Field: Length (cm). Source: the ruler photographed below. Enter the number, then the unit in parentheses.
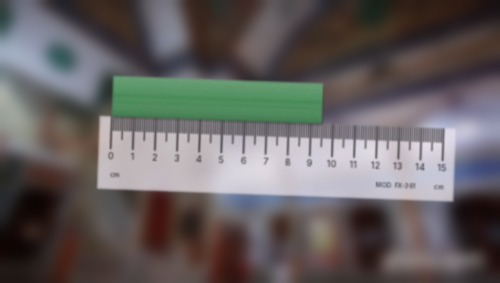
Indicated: 9.5 (cm)
